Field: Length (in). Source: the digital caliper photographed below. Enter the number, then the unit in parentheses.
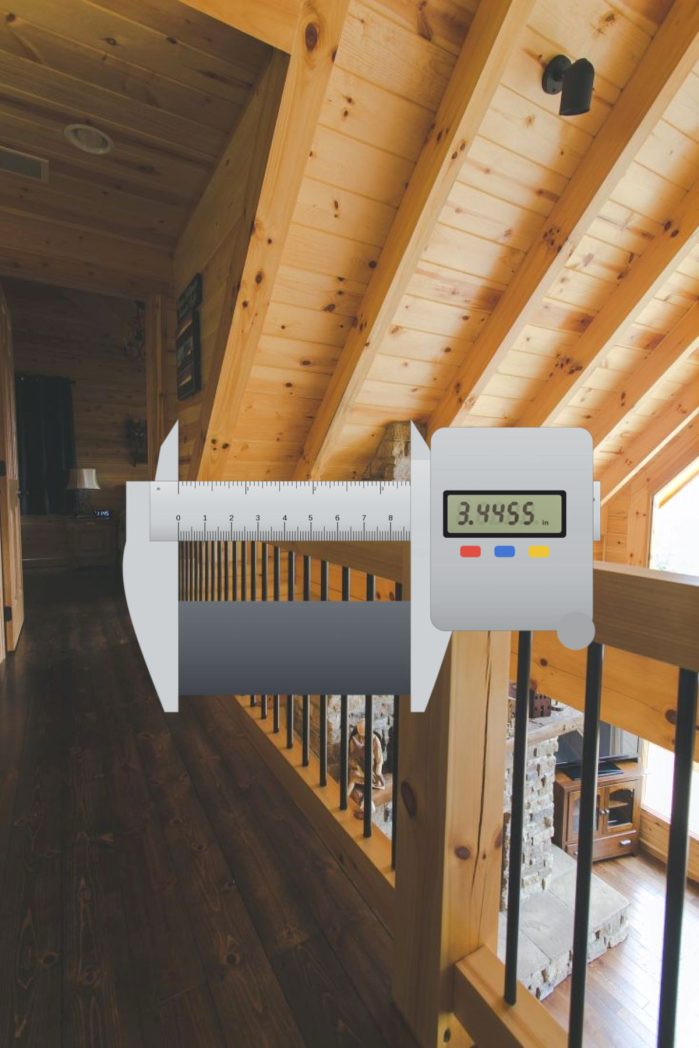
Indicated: 3.4455 (in)
